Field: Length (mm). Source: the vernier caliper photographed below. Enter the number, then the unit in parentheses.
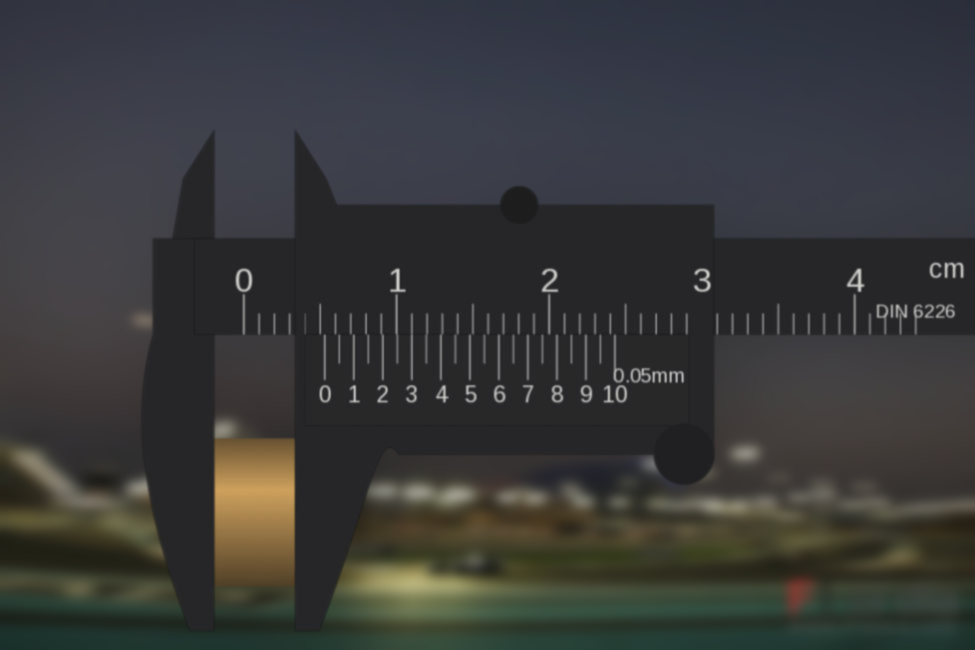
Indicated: 5.3 (mm)
